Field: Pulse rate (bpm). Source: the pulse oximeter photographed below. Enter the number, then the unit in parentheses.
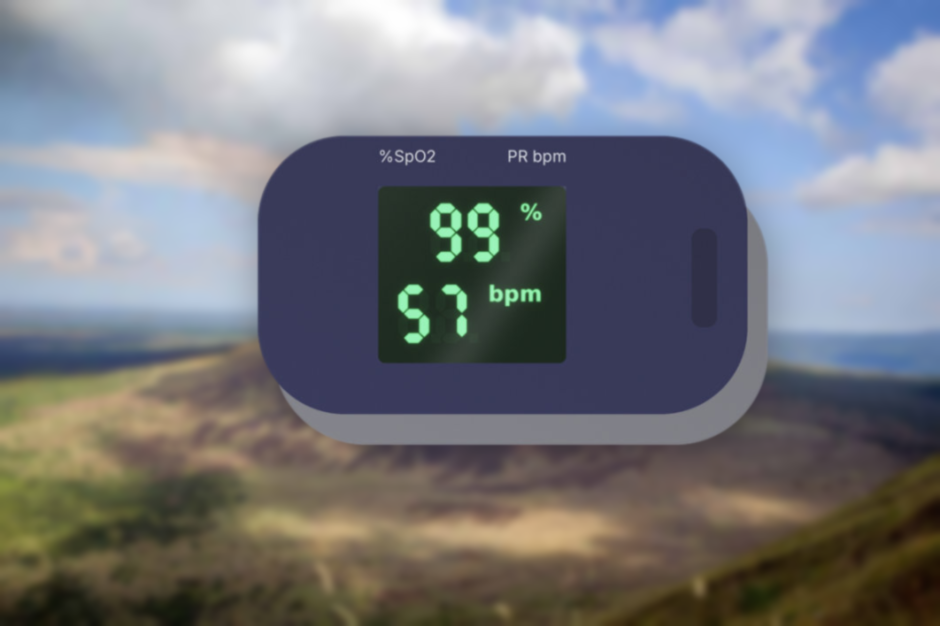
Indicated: 57 (bpm)
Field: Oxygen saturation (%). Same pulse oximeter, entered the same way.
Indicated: 99 (%)
